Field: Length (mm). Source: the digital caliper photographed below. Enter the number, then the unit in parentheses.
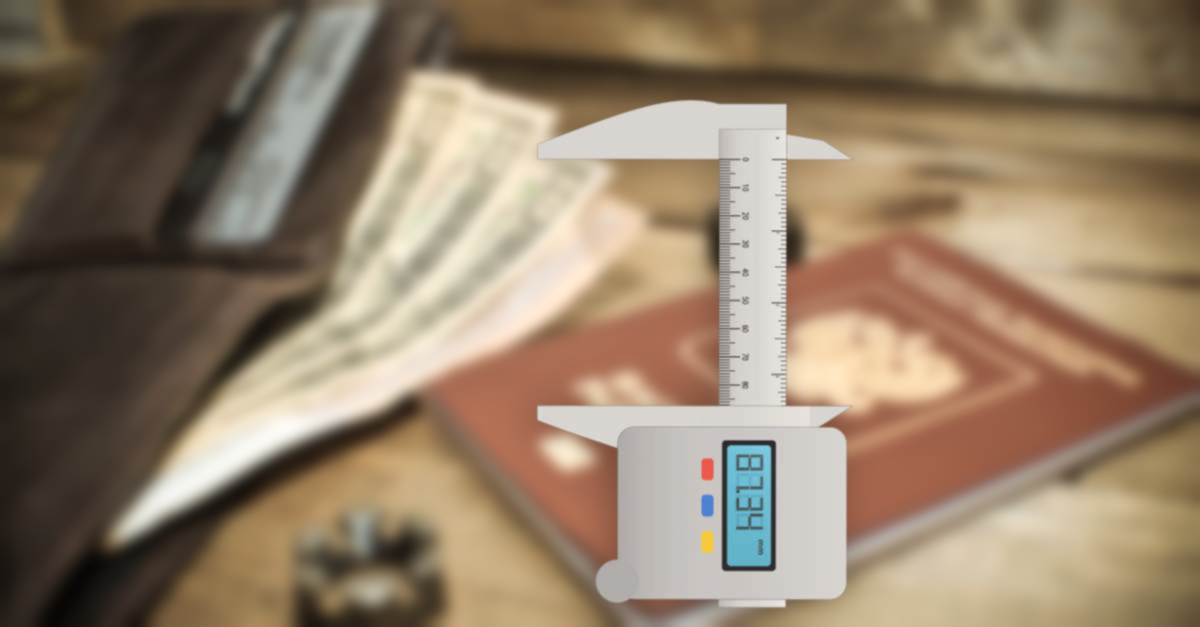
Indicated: 87.34 (mm)
